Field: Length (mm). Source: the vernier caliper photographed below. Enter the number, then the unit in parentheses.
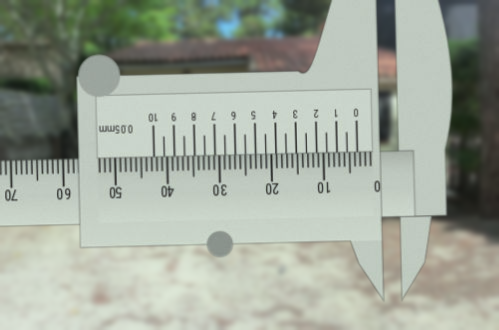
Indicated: 3.5 (mm)
